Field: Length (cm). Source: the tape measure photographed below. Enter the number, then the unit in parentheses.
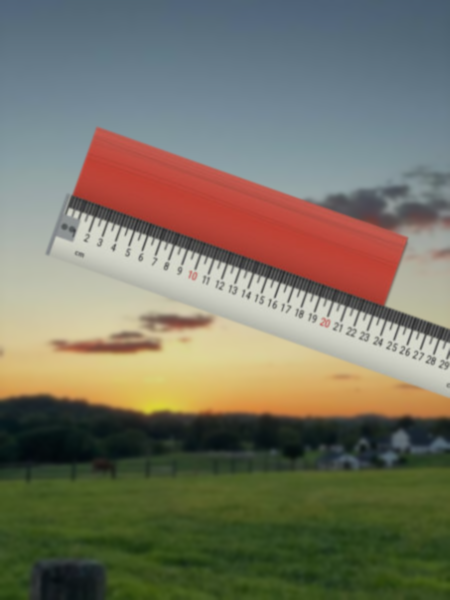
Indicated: 23.5 (cm)
